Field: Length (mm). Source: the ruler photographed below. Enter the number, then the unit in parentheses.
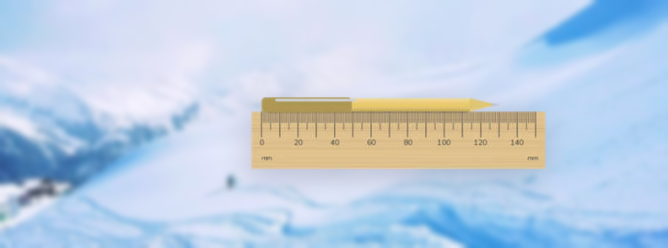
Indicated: 130 (mm)
